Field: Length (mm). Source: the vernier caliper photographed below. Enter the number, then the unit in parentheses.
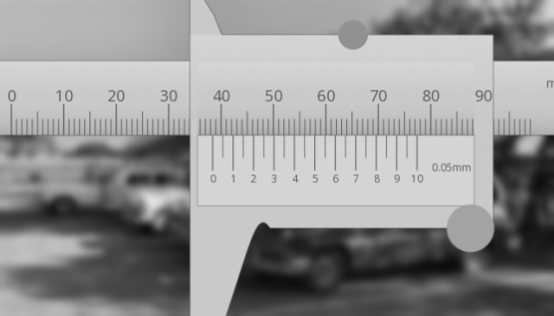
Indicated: 38.4 (mm)
